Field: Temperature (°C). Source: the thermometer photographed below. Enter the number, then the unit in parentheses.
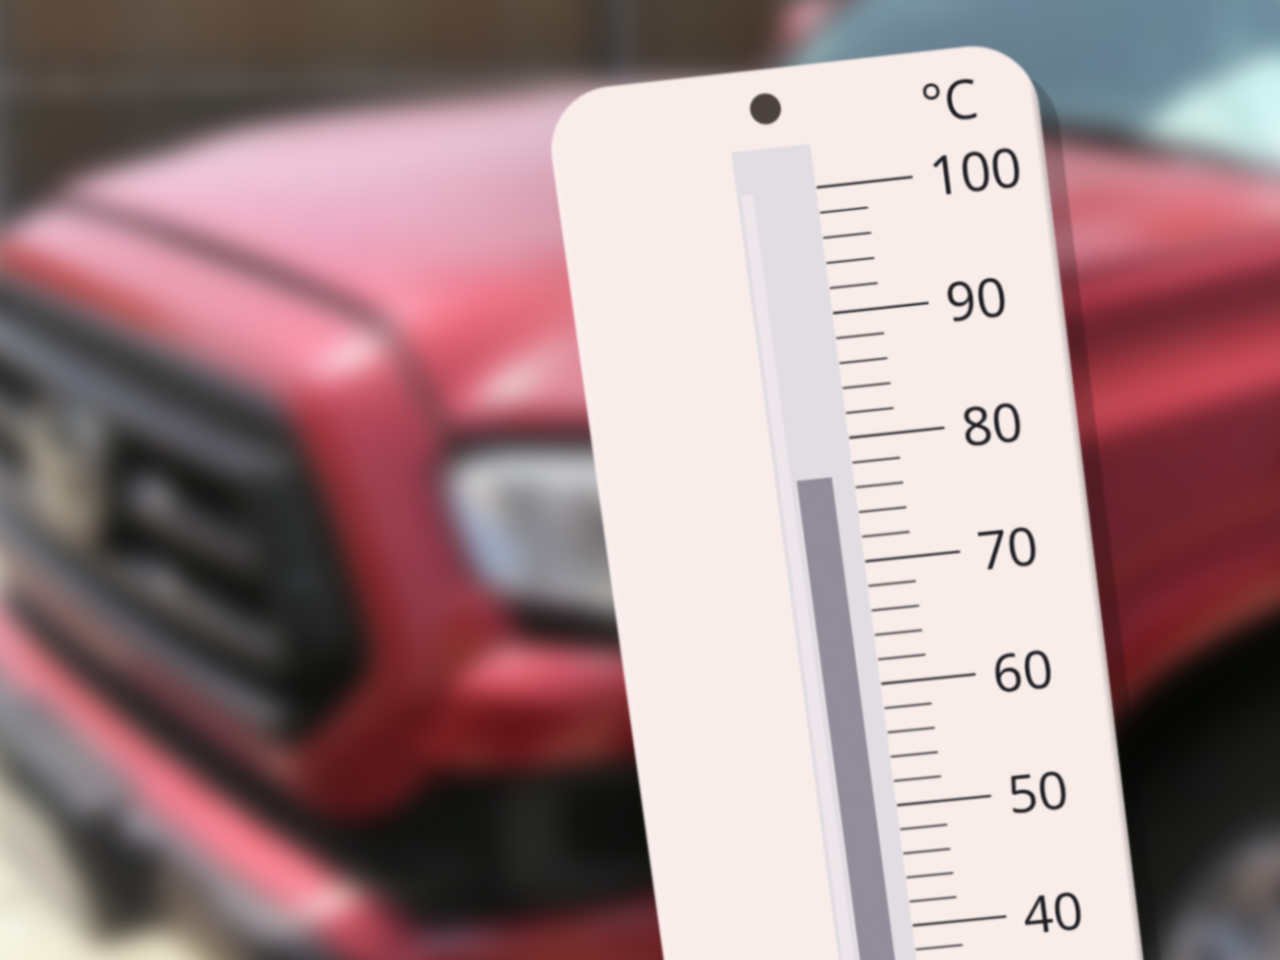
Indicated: 77 (°C)
